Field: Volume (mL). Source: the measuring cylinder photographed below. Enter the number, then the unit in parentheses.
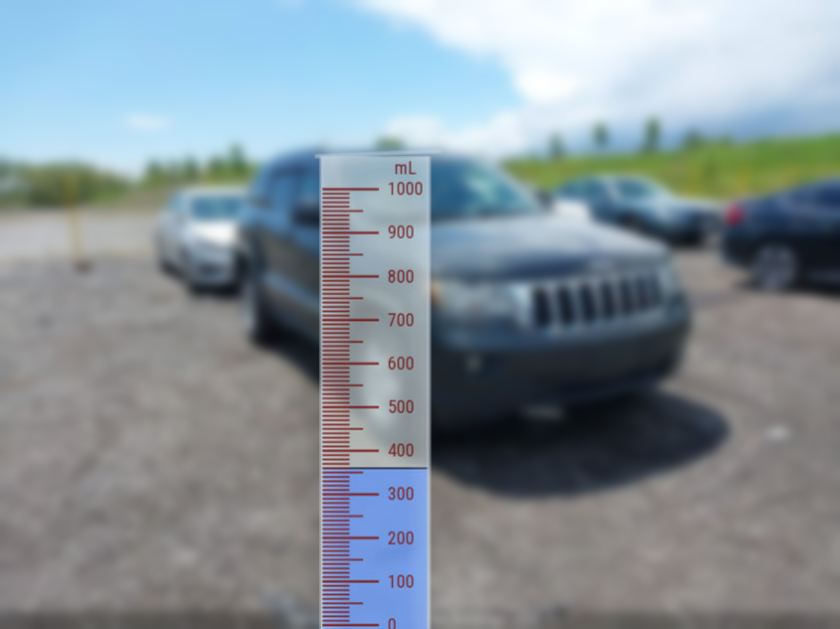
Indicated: 360 (mL)
